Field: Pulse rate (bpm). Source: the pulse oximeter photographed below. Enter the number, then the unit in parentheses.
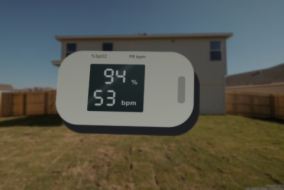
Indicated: 53 (bpm)
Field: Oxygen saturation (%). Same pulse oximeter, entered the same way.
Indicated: 94 (%)
